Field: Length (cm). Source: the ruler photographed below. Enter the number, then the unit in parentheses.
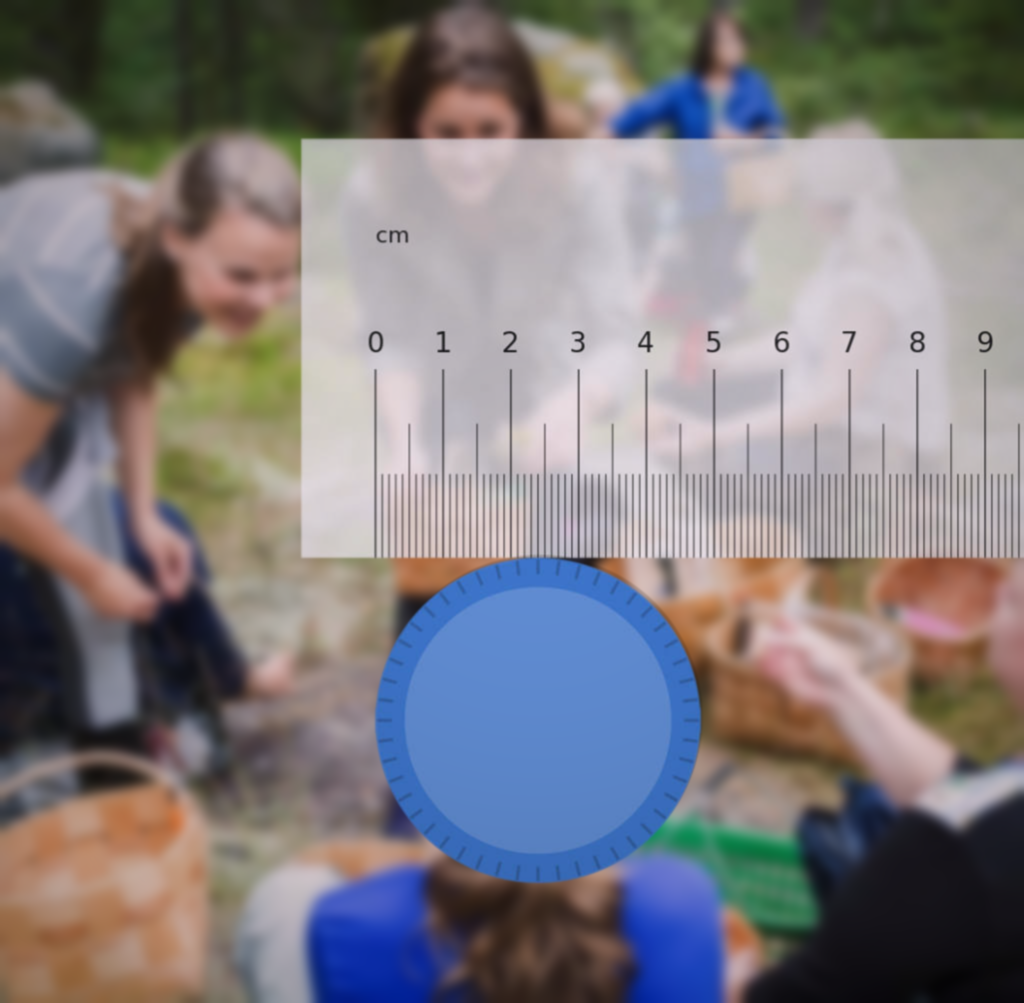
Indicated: 4.8 (cm)
